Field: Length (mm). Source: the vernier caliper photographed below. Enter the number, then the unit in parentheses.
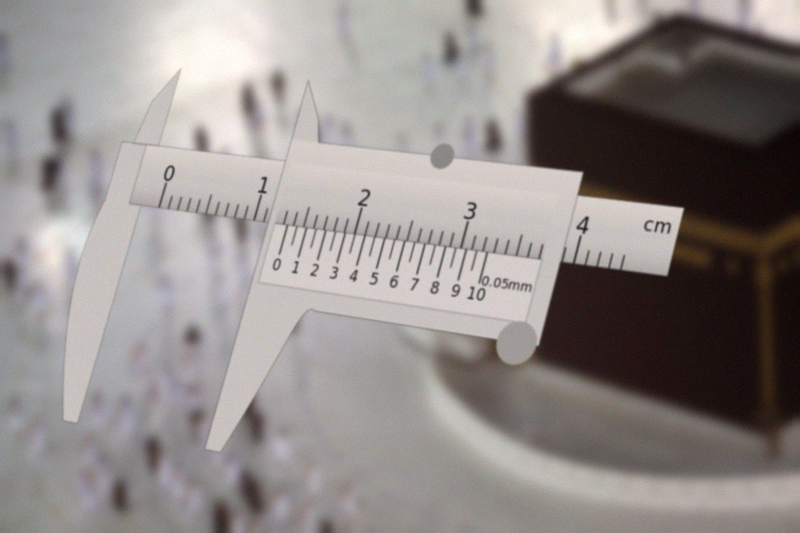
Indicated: 13.4 (mm)
